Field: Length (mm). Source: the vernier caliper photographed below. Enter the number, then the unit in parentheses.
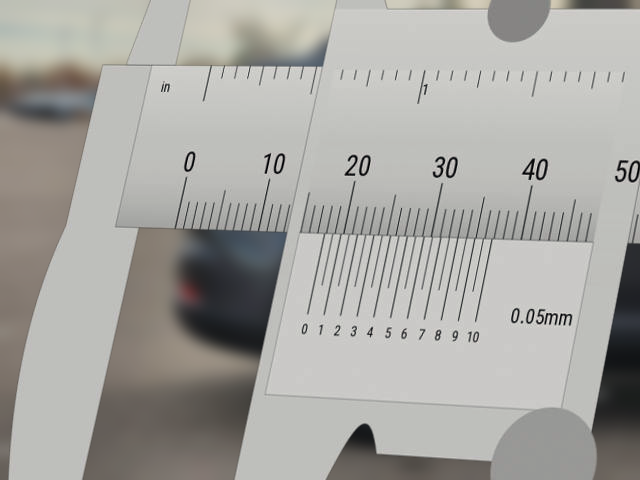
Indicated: 17.8 (mm)
